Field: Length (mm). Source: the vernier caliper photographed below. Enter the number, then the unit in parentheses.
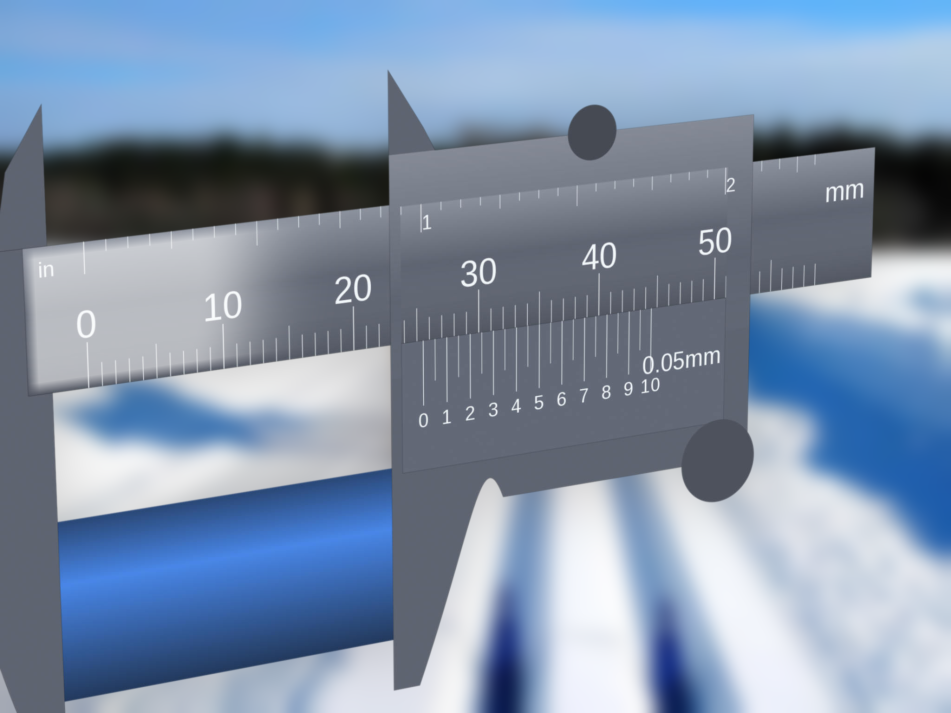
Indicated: 25.5 (mm)
